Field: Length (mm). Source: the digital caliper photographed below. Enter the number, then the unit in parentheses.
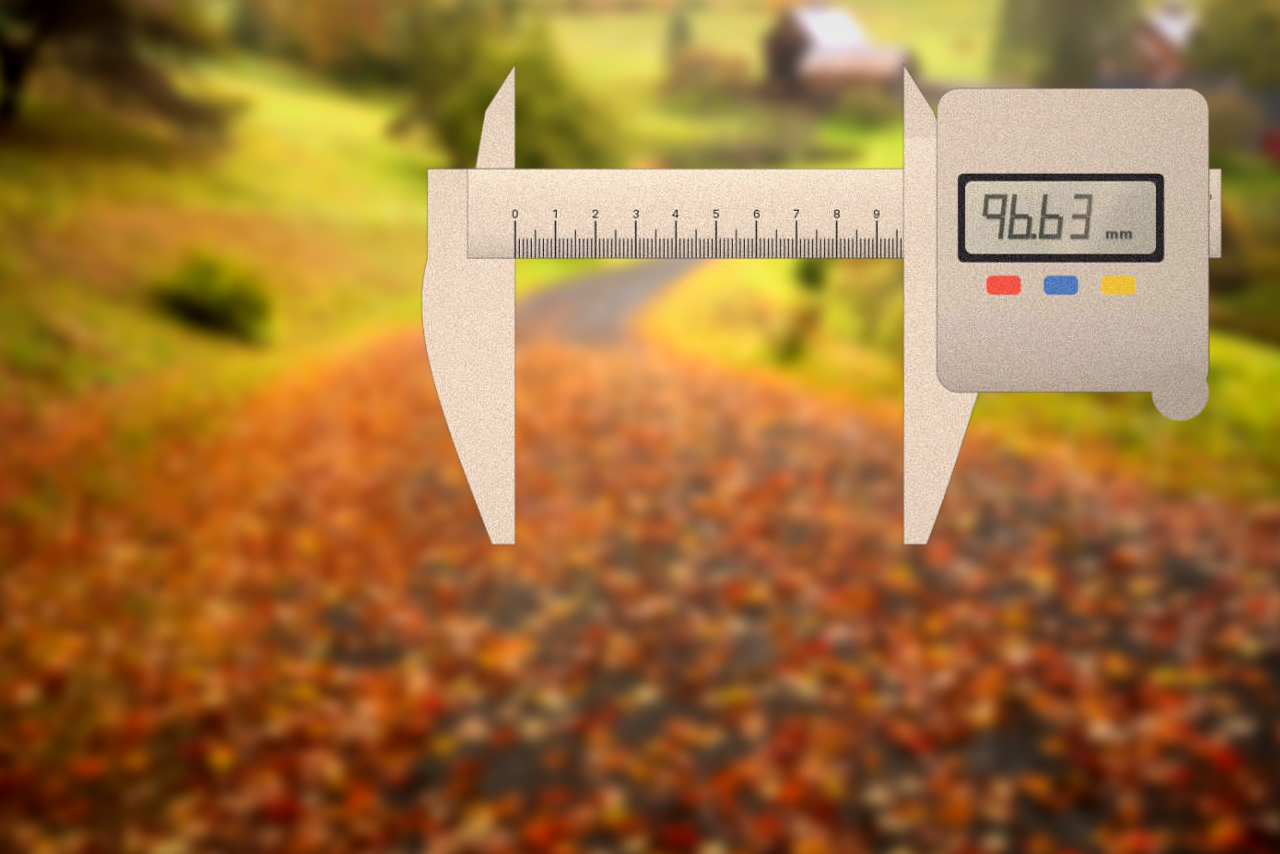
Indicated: 96.63 (mm)
